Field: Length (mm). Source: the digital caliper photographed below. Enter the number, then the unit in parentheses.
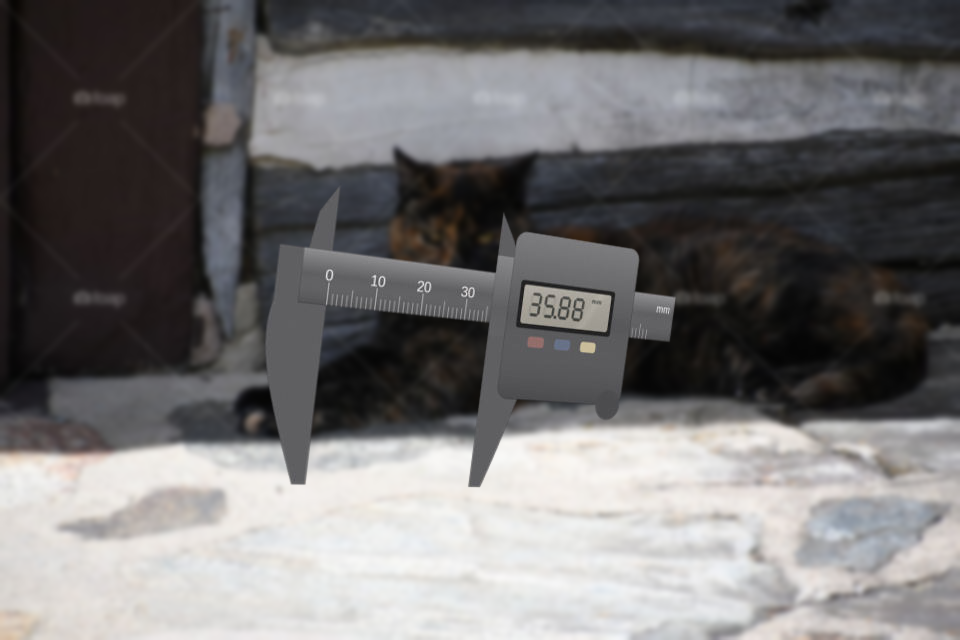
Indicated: 35.88 (mm)
